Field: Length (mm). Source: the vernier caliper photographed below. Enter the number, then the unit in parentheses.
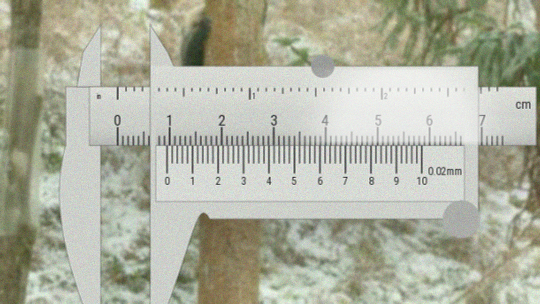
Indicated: 9.5 (mm)
